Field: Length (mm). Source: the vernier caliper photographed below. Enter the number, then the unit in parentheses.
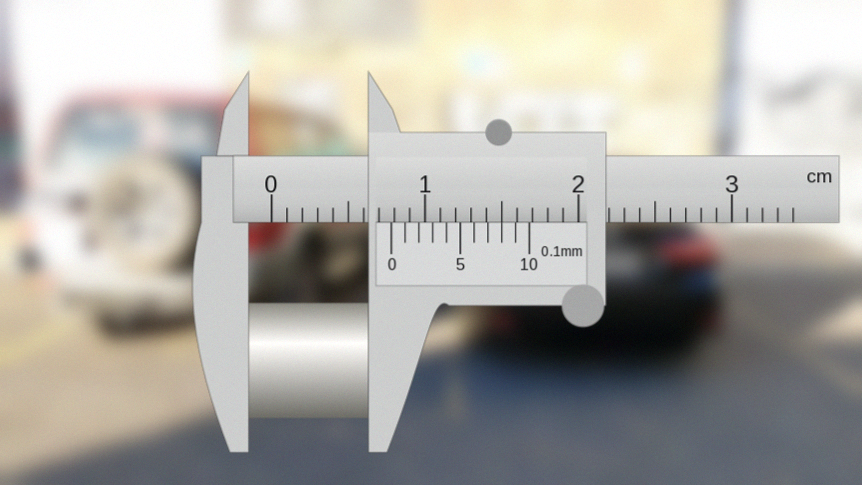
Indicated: 7.8 (mm)
